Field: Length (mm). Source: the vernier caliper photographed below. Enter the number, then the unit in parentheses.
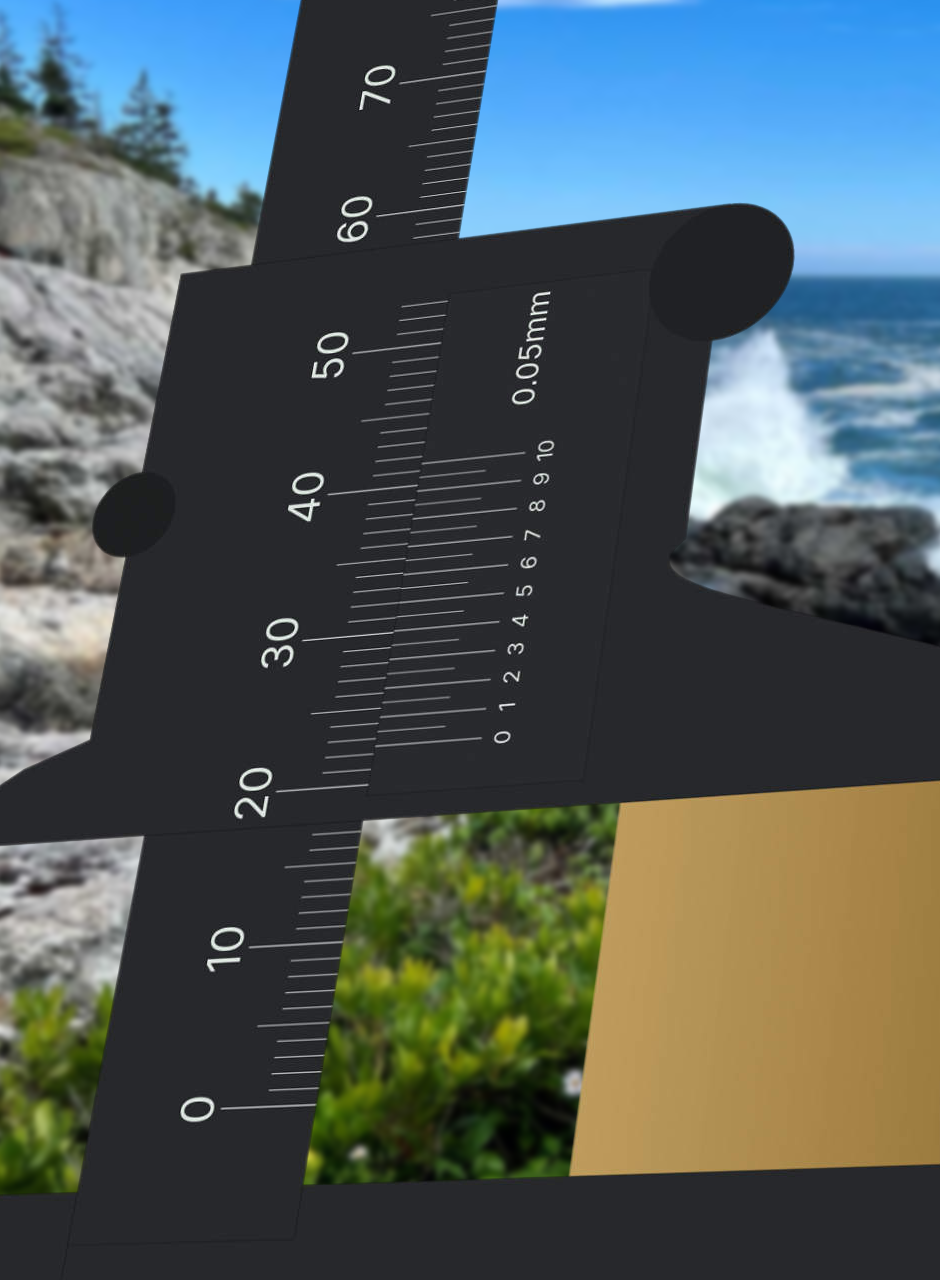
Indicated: 22.5 (mm)
